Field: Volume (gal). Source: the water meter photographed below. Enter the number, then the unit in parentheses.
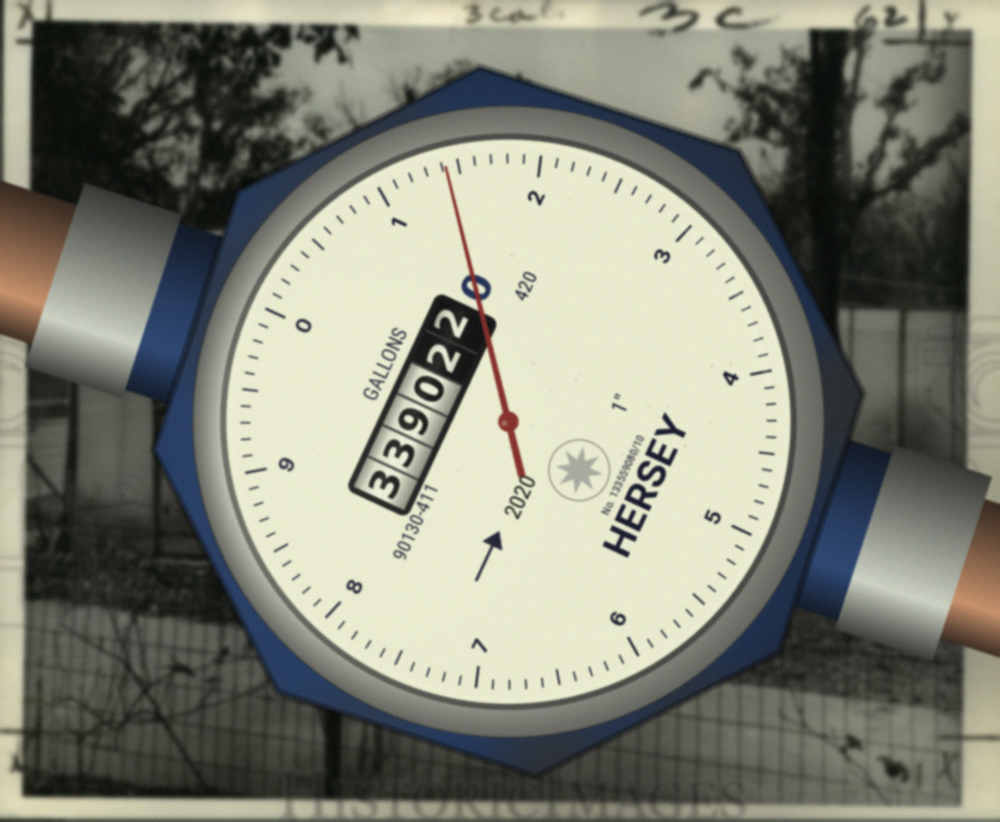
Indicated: 3390221.4 (gal)
